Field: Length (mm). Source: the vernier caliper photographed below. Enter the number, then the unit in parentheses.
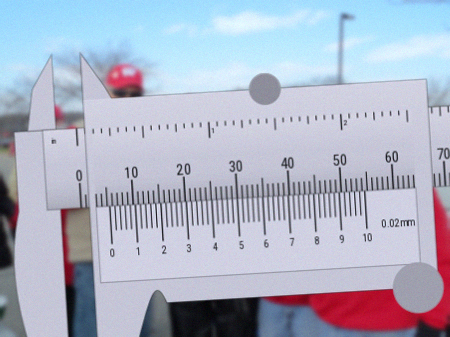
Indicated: 5.5 (mm)
